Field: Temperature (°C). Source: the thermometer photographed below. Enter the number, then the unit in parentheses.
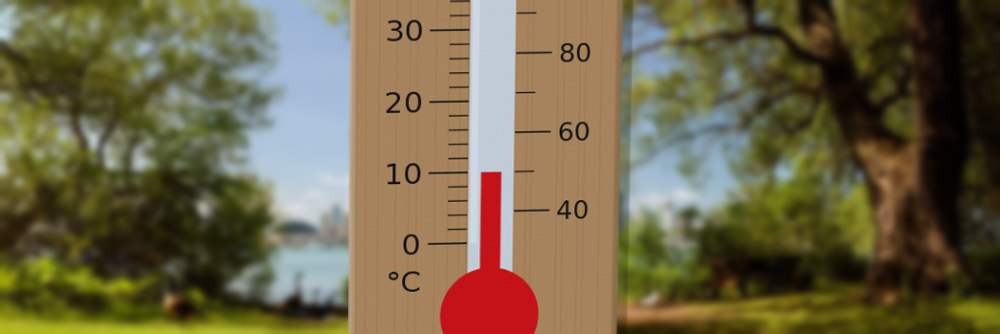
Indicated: 10 (°C)
